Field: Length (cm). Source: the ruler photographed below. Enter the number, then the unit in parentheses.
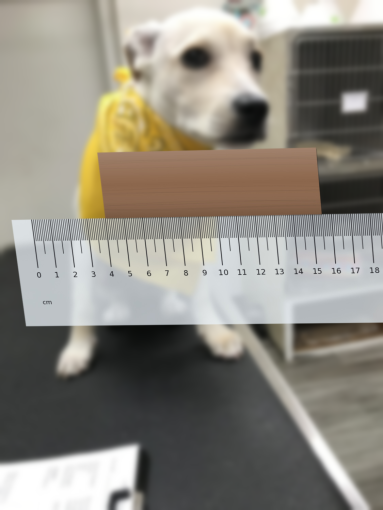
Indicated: 11.5 (cm)
